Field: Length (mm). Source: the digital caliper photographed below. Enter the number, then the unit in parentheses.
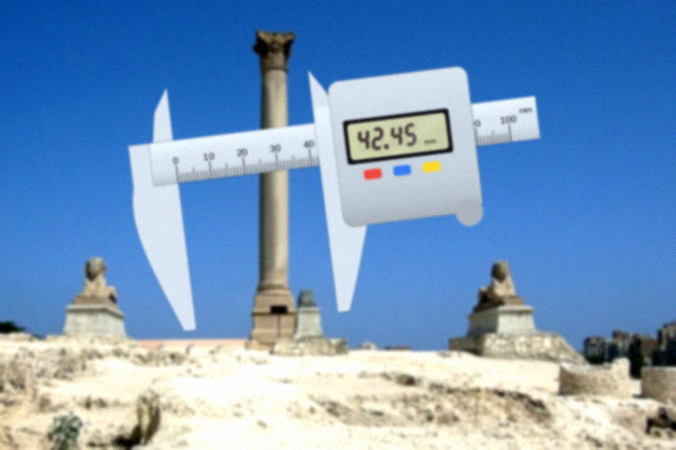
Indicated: 42.45 (mm)
